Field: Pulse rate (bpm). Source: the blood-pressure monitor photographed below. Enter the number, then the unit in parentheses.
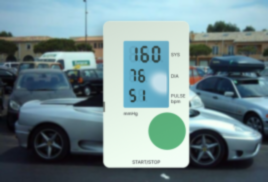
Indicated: 51 (bpm)
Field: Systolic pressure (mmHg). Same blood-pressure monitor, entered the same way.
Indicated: 160 (mmHg)
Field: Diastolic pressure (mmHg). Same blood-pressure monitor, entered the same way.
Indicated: 76 (mmHg)
